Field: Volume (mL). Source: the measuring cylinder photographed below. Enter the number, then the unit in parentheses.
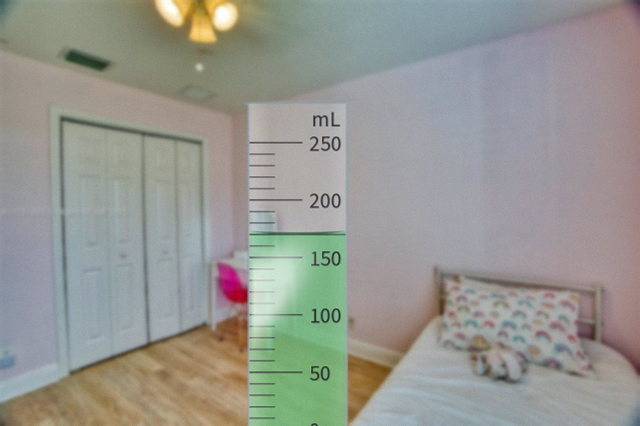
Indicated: 170 (mL)
